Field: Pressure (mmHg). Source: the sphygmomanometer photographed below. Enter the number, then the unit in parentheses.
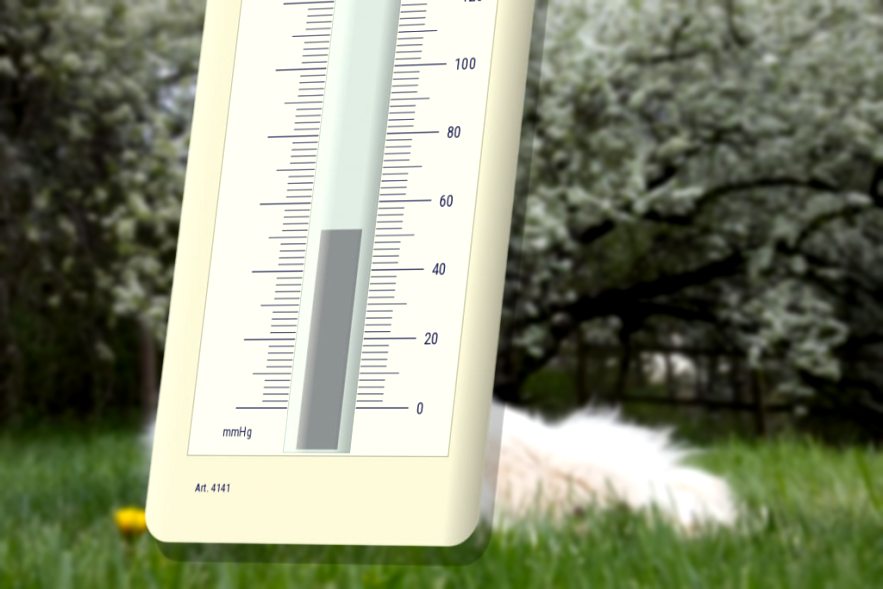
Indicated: 52 (mmHg)
